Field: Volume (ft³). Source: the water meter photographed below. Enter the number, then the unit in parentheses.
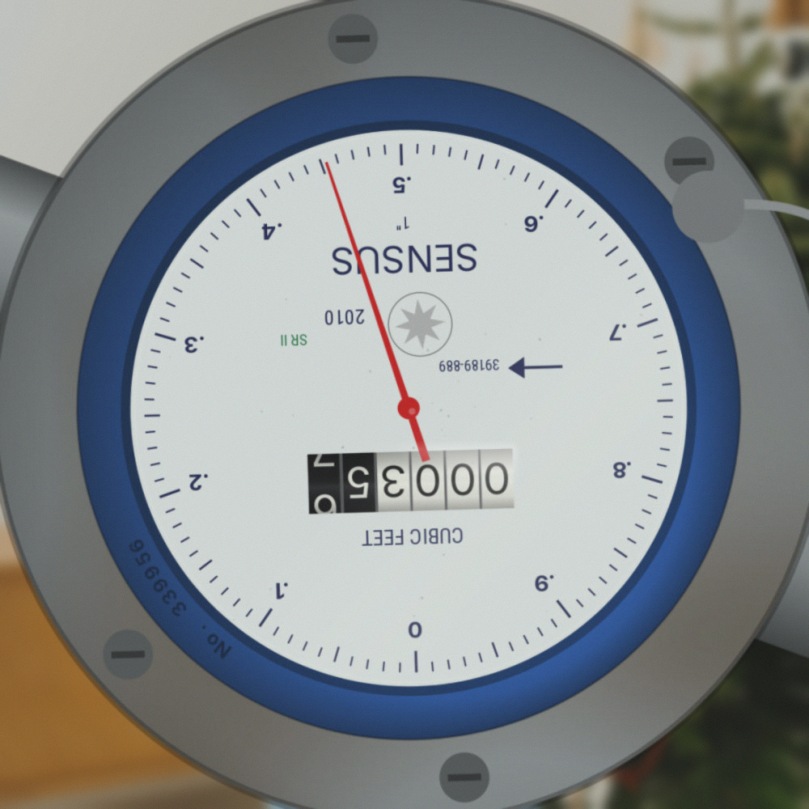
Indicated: 356.45 (ft³)
